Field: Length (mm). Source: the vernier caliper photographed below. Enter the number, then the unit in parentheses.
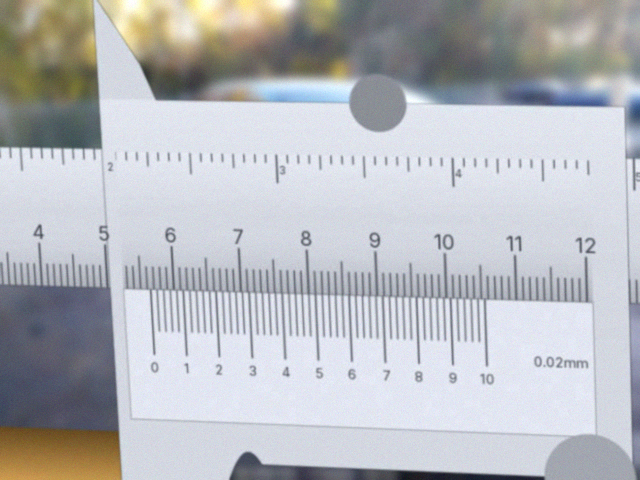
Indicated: 56.5 (mm)
